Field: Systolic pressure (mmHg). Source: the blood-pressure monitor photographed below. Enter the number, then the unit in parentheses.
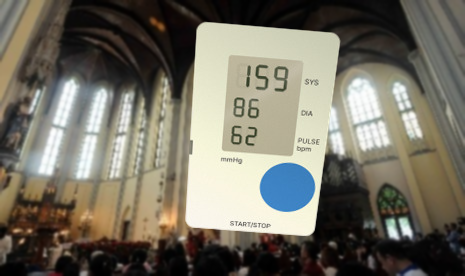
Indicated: 159 (mmHg)
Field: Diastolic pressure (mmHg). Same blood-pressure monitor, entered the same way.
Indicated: 86 (mmHg)
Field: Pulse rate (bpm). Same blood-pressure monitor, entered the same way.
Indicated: 62 (bpm)
